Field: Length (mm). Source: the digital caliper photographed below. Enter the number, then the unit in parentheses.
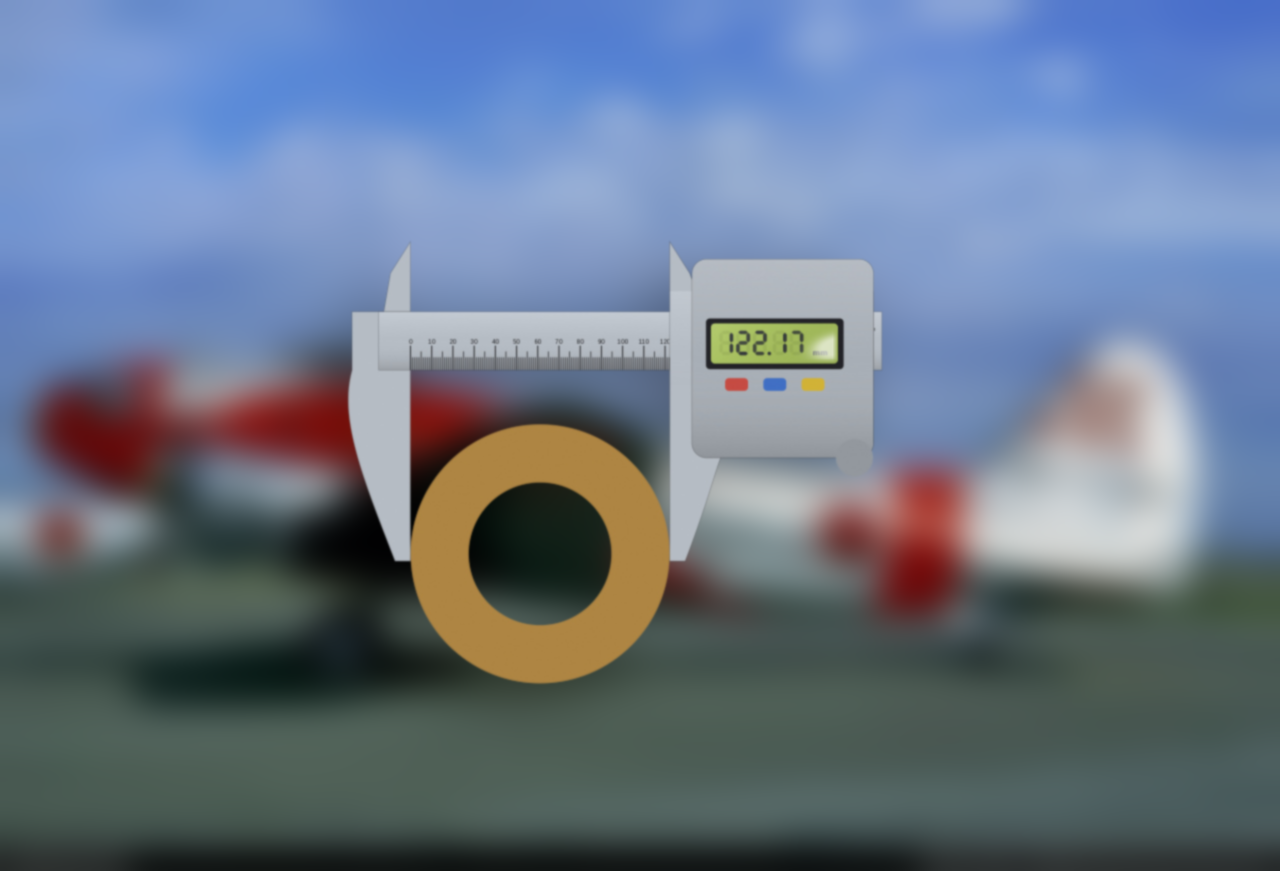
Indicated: 122.17 (mm)
